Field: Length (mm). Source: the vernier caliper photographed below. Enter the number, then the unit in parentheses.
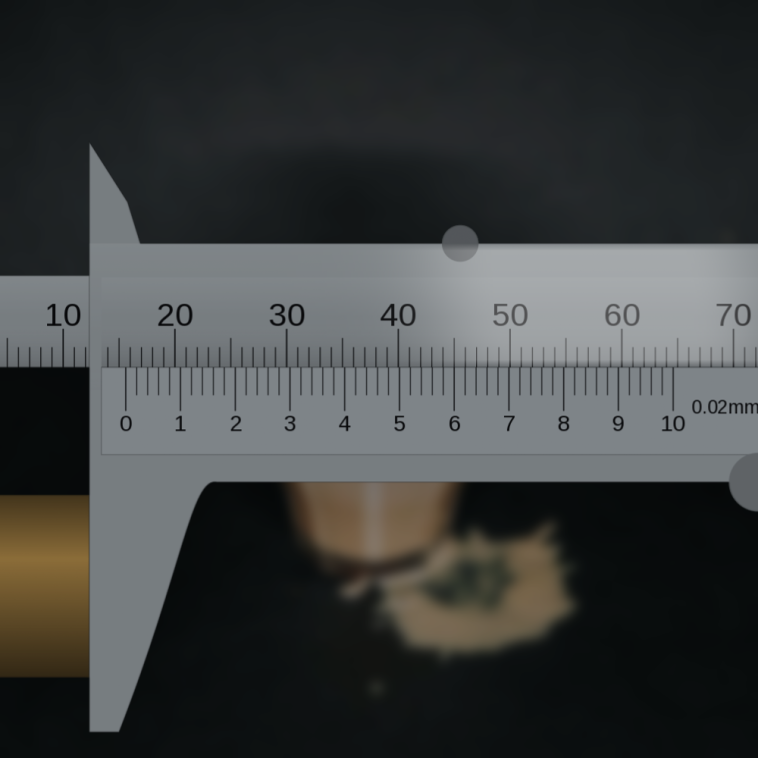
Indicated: 15.6 (mm)
